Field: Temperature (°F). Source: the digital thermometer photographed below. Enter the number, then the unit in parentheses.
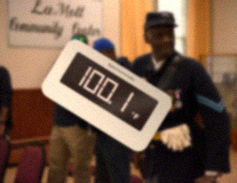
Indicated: 100.1 (°F)
